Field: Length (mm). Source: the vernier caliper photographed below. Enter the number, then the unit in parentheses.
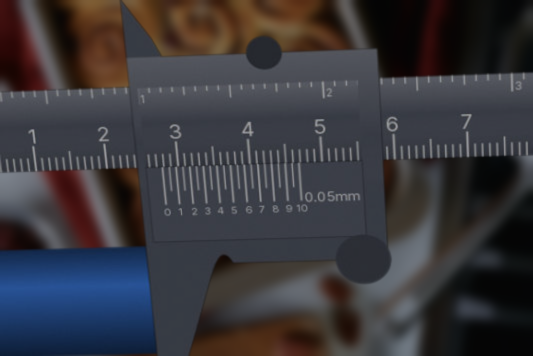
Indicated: 27.8 (mm)
